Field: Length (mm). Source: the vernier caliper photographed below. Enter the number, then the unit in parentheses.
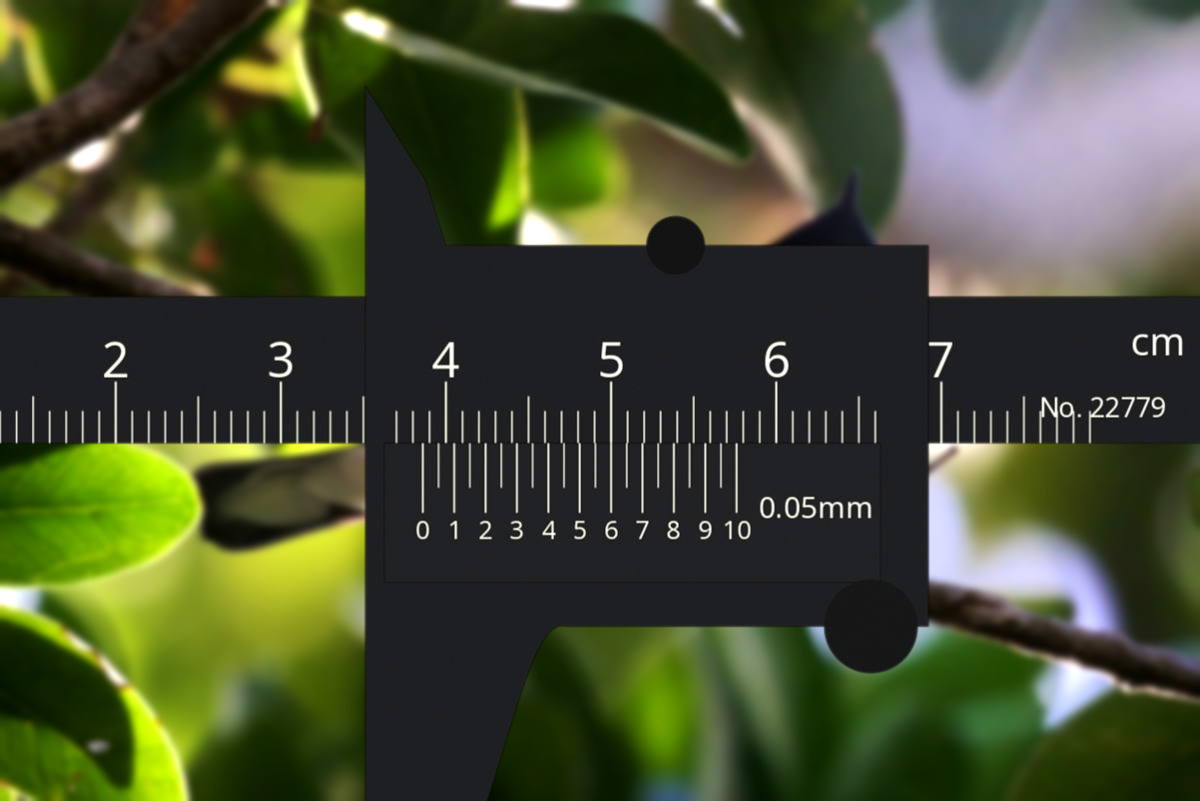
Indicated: 38.6 (mm)
